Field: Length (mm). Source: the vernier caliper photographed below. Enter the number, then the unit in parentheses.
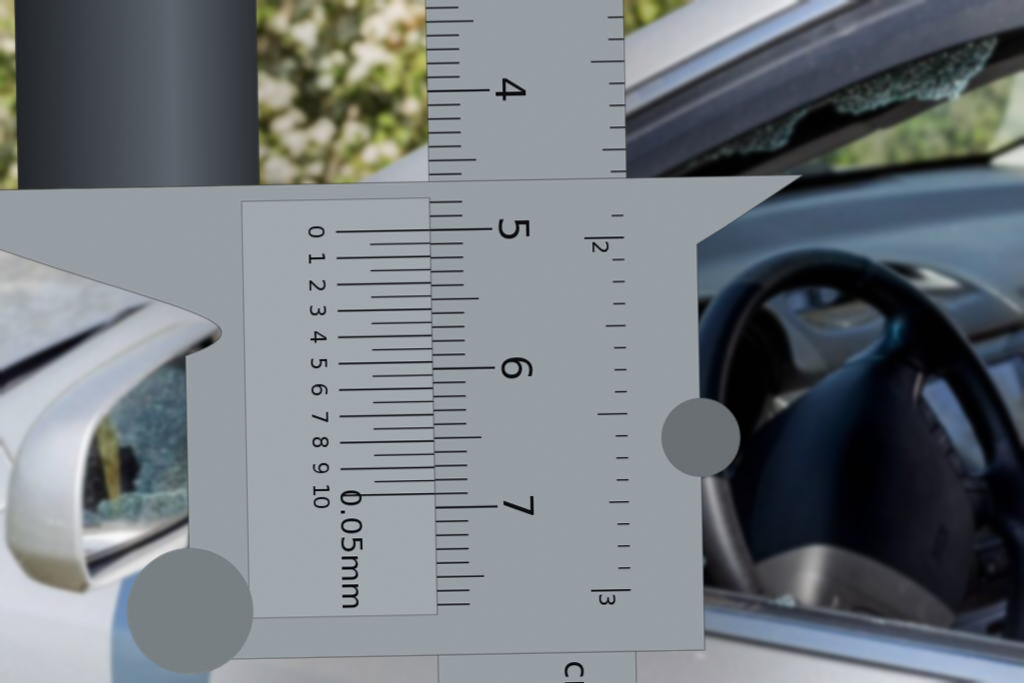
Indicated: 50.0 (mm)
